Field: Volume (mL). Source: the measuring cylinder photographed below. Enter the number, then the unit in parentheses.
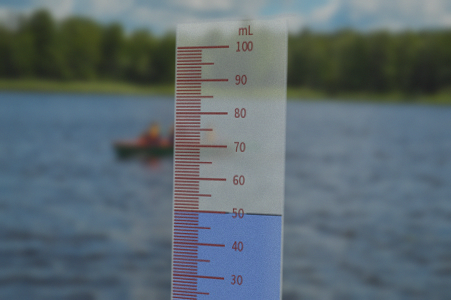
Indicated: 50 (mL)
